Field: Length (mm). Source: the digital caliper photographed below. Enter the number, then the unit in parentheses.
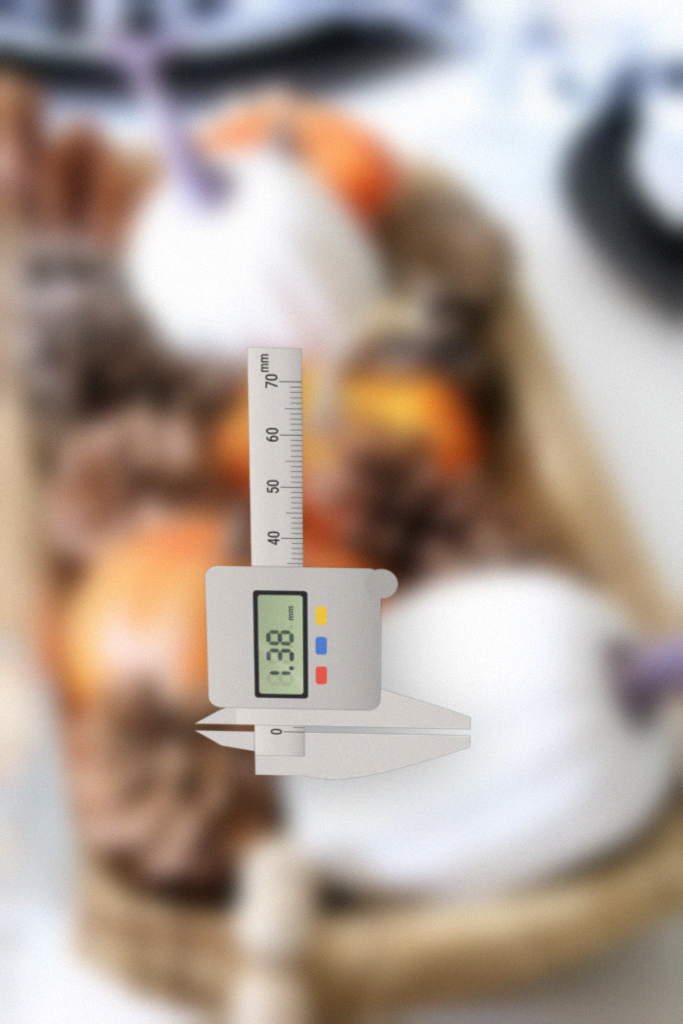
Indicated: 1.38 (mm)
